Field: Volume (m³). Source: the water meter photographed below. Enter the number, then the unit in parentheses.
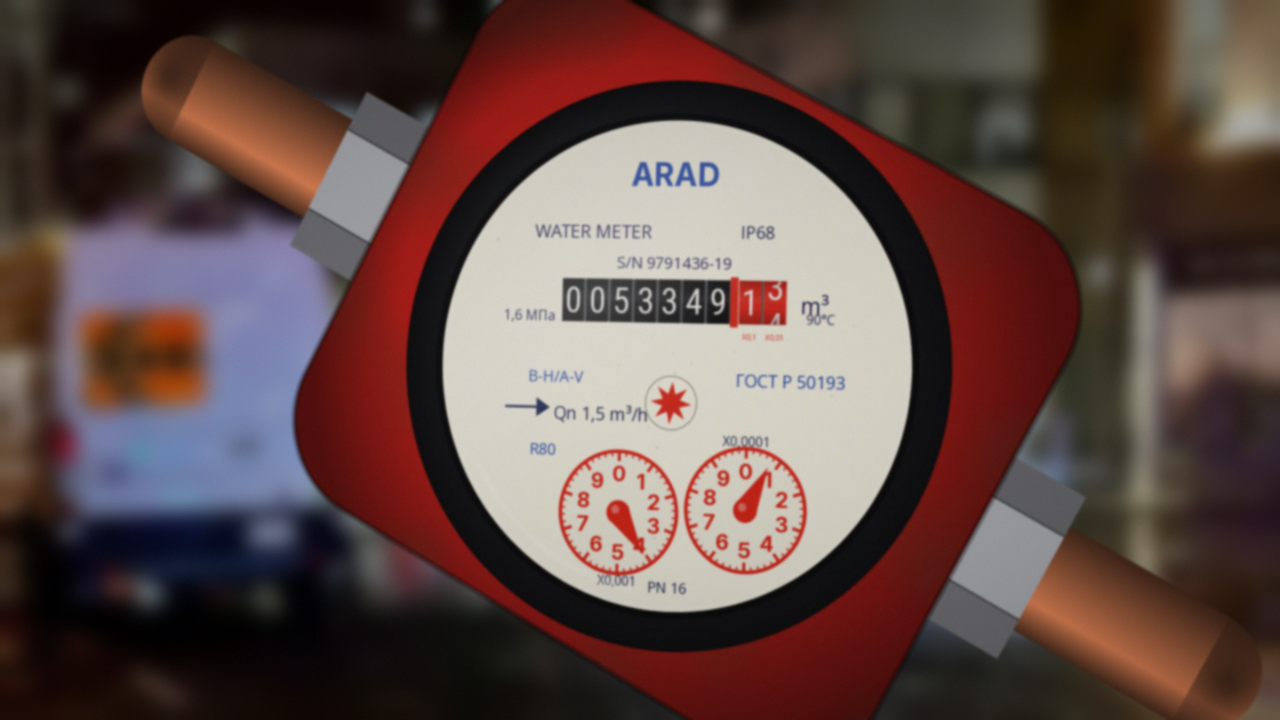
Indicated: 53349.1340 (m³)
